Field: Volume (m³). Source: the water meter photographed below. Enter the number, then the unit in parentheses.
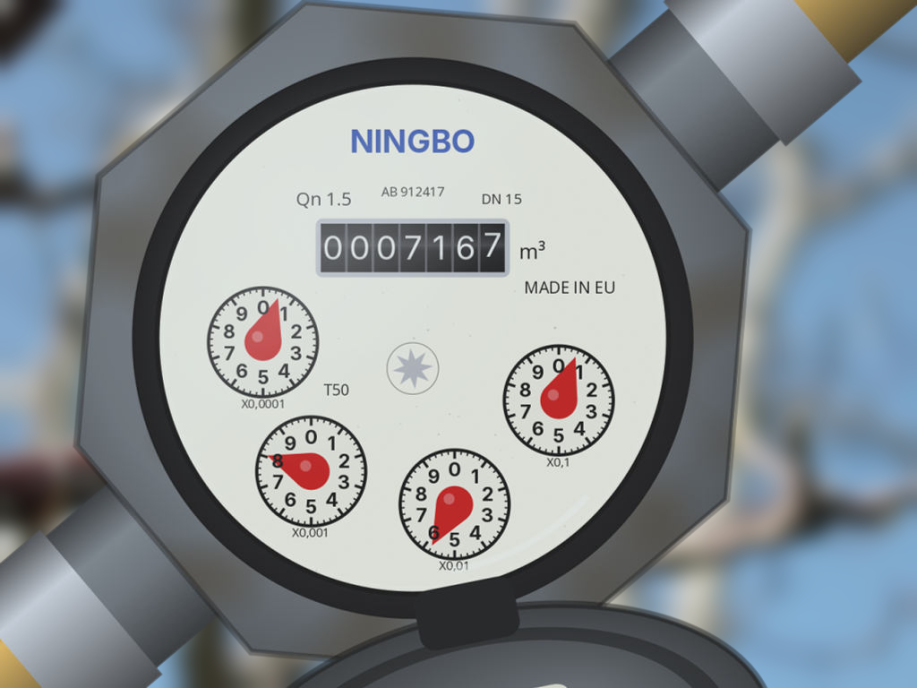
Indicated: 7167.0580 (m³)
